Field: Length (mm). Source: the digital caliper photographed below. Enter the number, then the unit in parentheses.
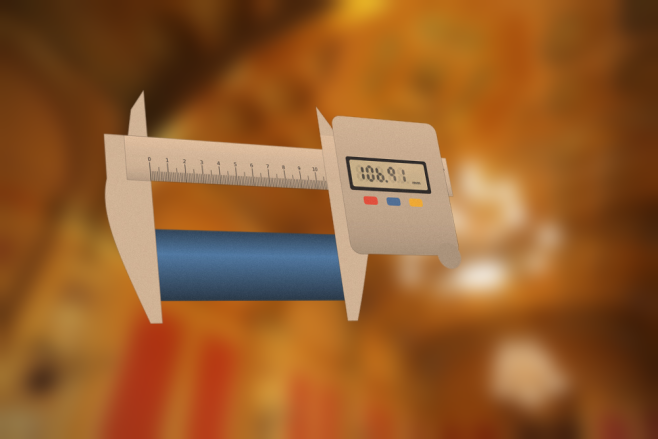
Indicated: 106.91 (mm)
